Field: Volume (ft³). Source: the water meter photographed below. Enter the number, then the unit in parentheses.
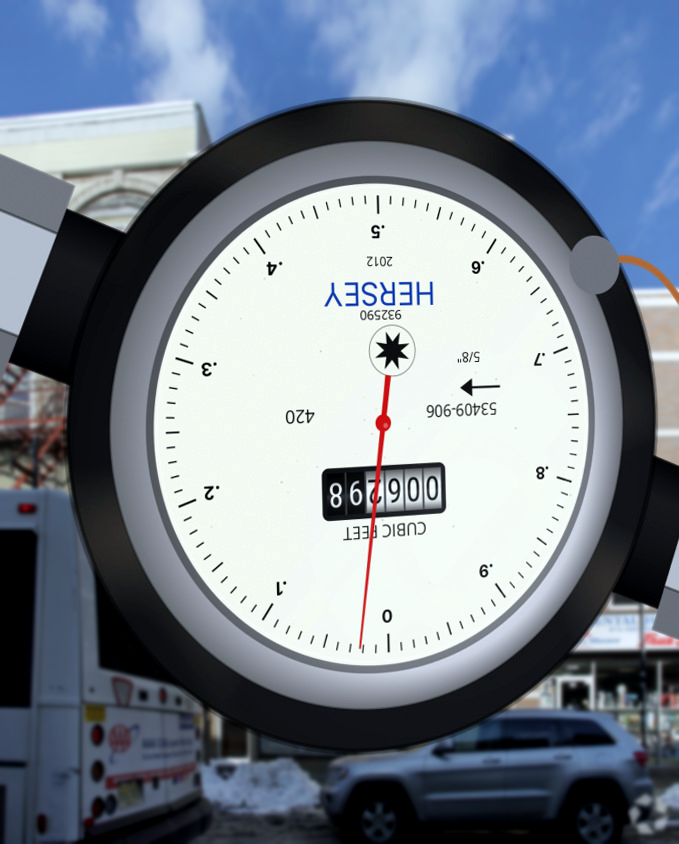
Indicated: 6298.02 (ft³)
